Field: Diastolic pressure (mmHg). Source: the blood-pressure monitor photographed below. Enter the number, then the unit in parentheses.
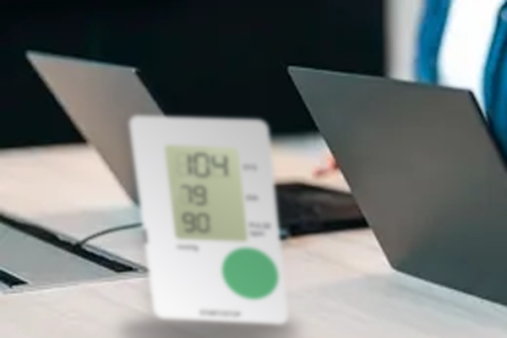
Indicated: 79 (mmHg)
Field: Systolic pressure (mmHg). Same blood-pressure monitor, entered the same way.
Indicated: 104 (mmHg)
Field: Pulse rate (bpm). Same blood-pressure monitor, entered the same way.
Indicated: 90 (bpm)
